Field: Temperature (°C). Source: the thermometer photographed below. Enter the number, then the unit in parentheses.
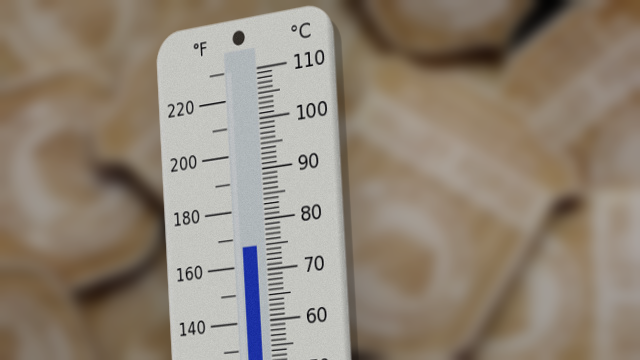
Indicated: 75 (°C)
